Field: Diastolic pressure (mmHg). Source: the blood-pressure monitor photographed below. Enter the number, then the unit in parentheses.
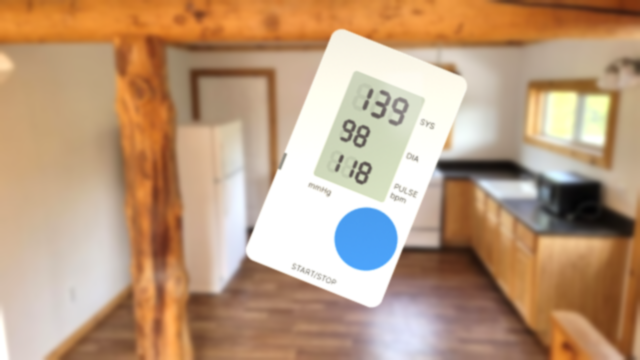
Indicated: 98 (mmHg)
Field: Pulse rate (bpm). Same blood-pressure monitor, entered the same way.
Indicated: 118 (bpm)
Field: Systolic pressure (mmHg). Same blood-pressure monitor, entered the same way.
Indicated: 139 (mmHg)
